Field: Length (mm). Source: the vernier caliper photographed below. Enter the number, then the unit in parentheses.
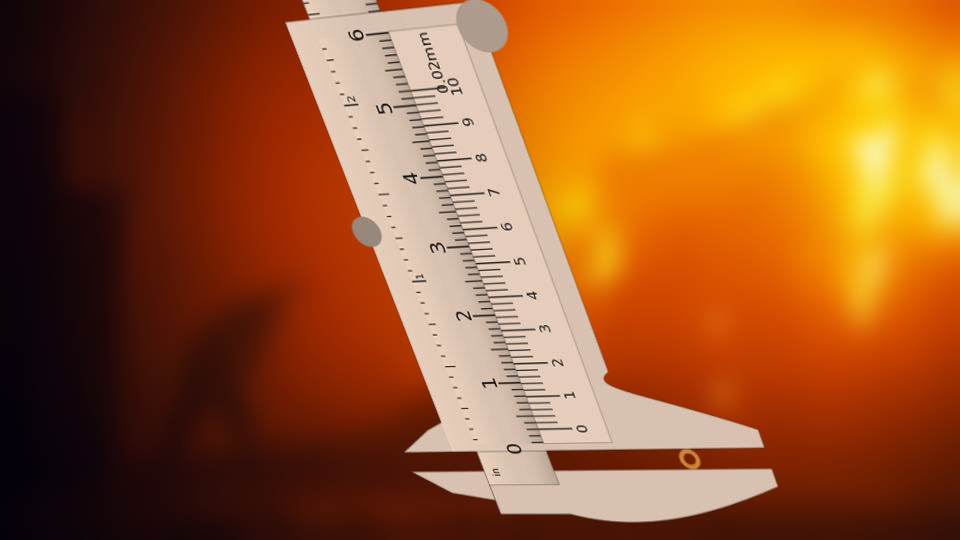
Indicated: 3.0 (mm)
